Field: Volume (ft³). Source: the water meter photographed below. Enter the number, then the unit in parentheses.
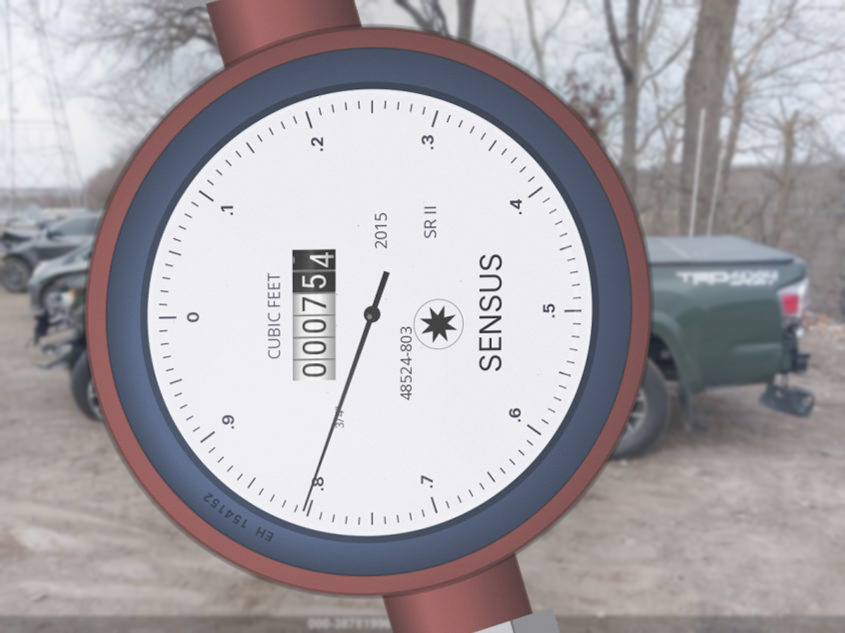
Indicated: 753.80 (ft³)
